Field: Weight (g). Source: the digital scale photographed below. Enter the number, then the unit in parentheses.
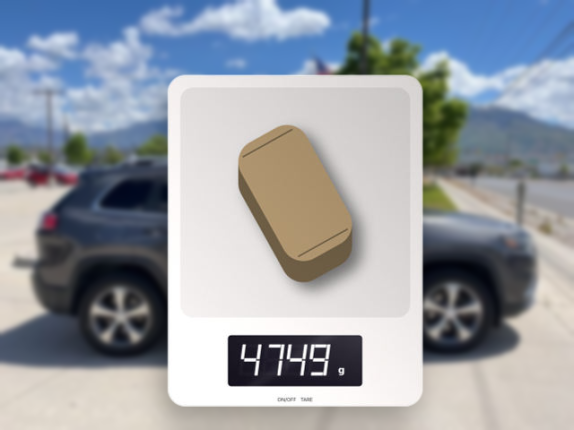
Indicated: 4749 (g)
